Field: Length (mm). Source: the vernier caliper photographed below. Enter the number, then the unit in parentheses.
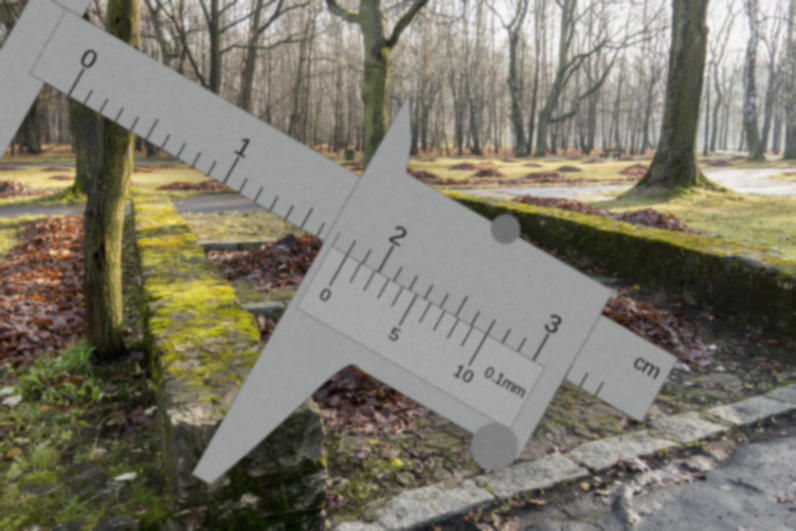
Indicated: 18.0 (mm)
